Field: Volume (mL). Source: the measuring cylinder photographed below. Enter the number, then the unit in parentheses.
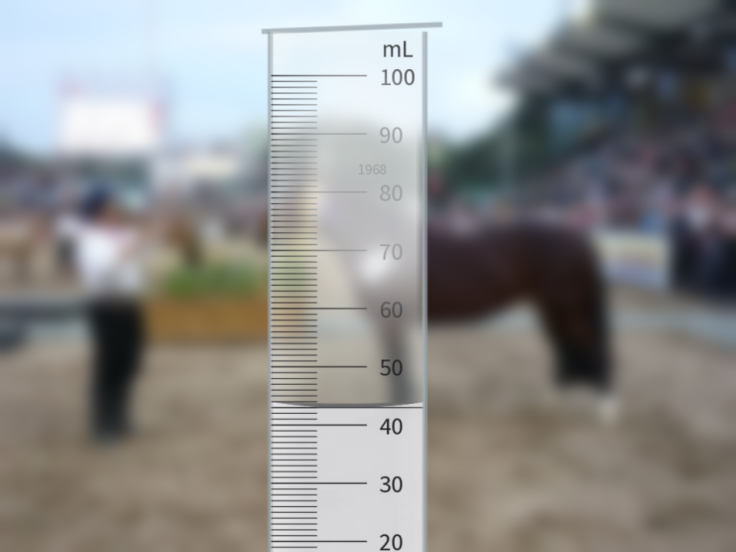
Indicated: 43 (mL)
